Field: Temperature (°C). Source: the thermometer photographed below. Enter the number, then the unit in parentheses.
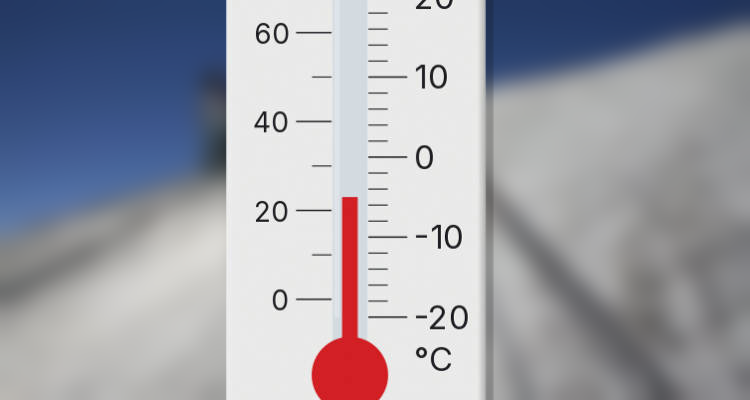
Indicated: -5 (°C)
